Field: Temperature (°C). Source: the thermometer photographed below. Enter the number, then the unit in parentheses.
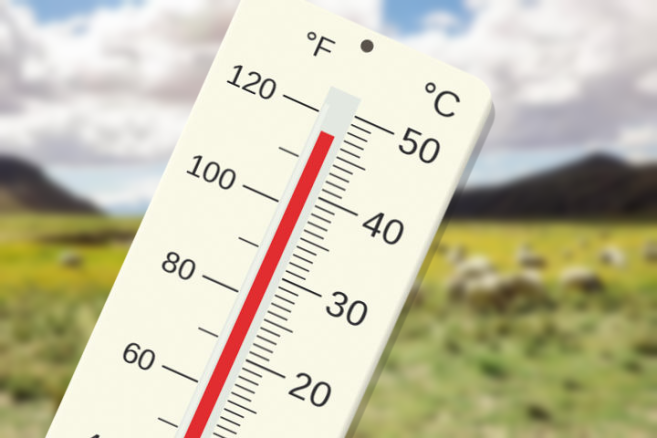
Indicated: 47 (°C)
